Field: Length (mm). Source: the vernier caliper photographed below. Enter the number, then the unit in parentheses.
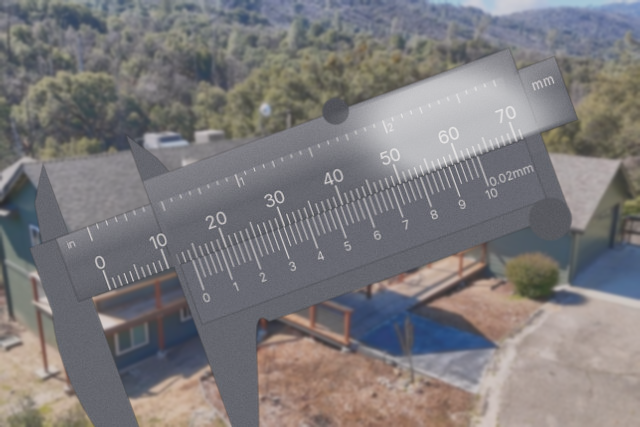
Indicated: 14.2 (mm)
